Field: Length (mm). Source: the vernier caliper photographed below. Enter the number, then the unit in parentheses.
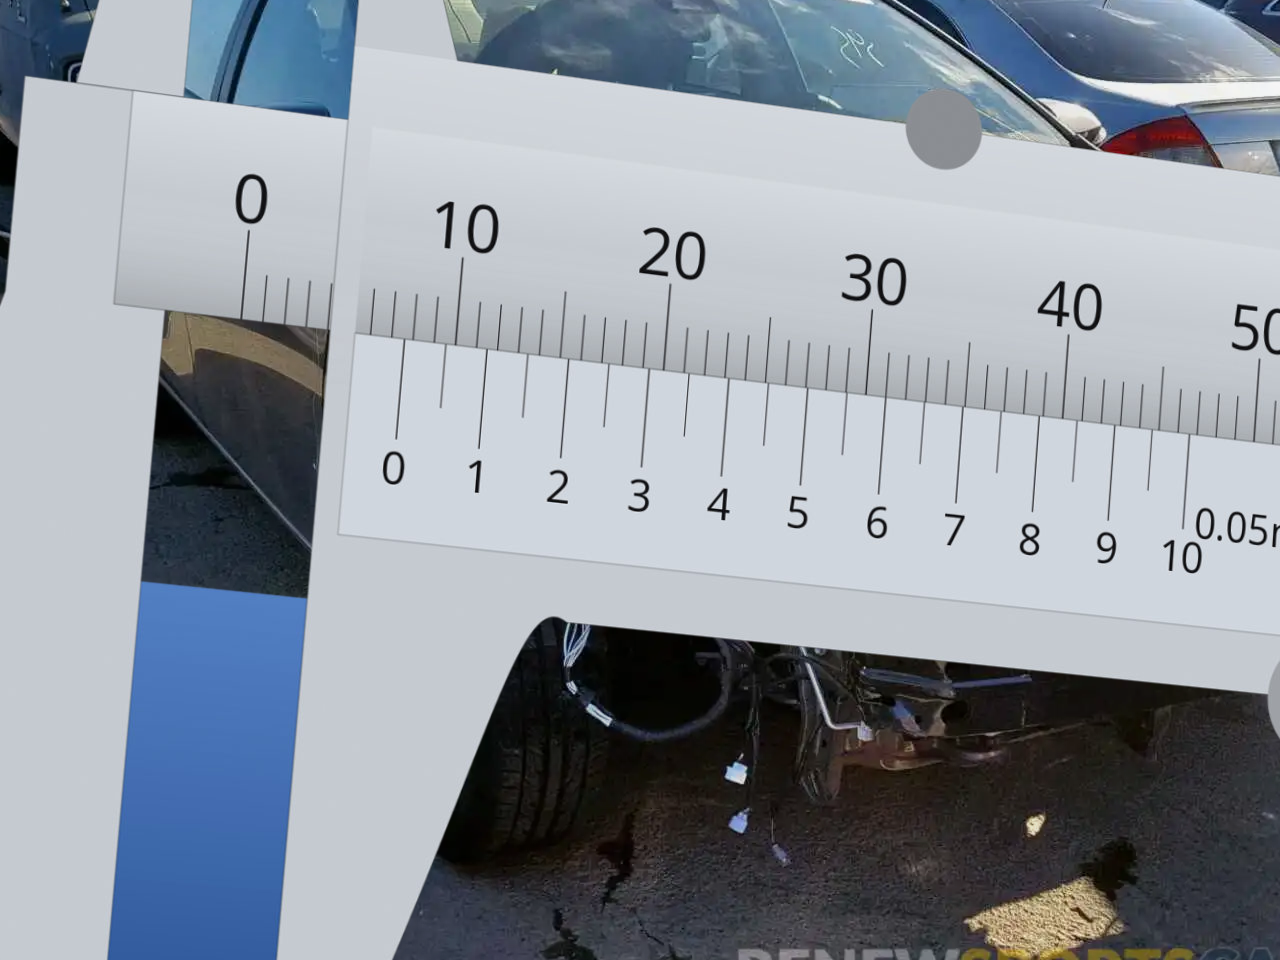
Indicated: 7.6 (mm)
